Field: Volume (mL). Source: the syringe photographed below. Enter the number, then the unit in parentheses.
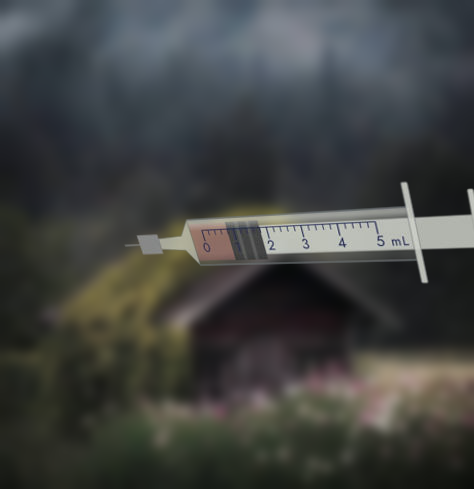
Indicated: 0.8 (mL)
